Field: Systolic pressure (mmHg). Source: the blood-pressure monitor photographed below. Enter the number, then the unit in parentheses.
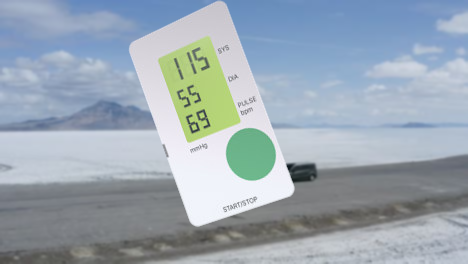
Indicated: 115 (mmHg)
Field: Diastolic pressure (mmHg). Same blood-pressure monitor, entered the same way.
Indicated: 55 (mmHg)
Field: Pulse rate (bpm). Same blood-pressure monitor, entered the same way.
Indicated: 69 (bpm)
